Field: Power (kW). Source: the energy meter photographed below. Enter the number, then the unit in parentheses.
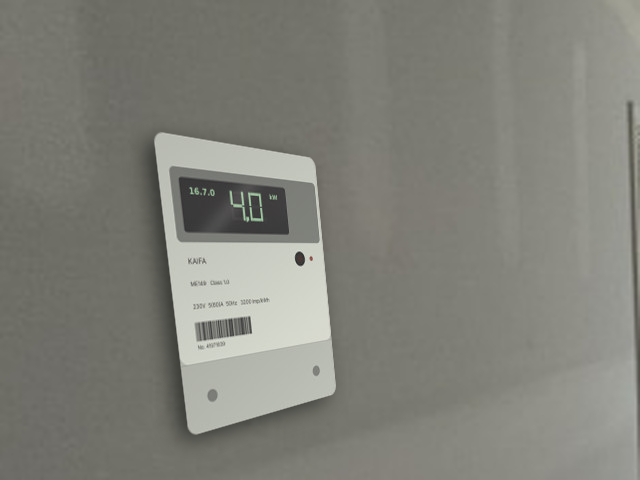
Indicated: 4.0 (kW)
